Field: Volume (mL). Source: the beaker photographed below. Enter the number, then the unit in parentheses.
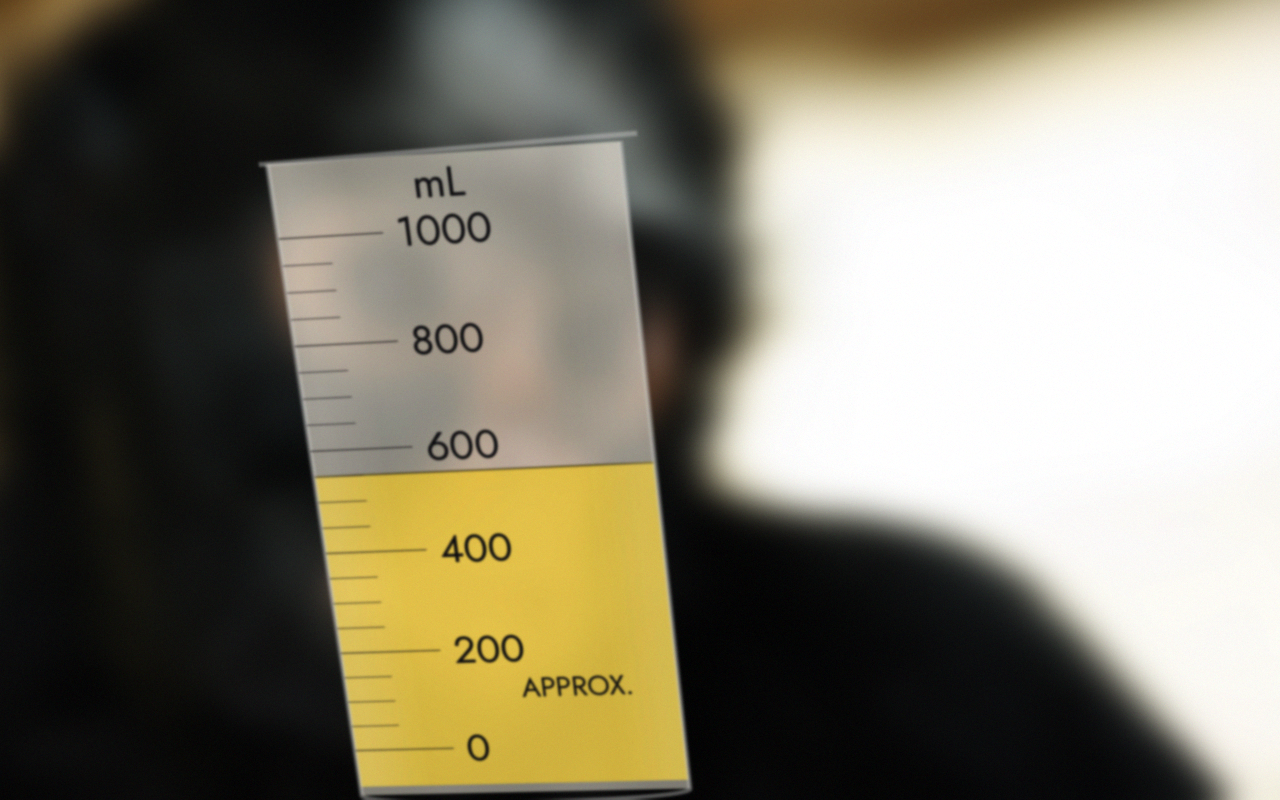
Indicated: 550 (mL)
